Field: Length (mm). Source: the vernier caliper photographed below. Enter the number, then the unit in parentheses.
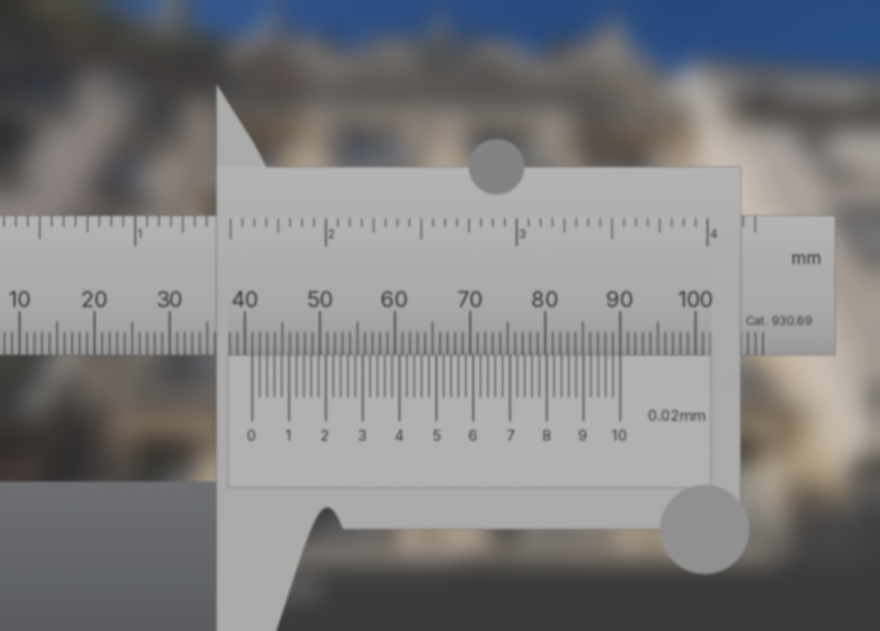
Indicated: 41.0 (mm)
